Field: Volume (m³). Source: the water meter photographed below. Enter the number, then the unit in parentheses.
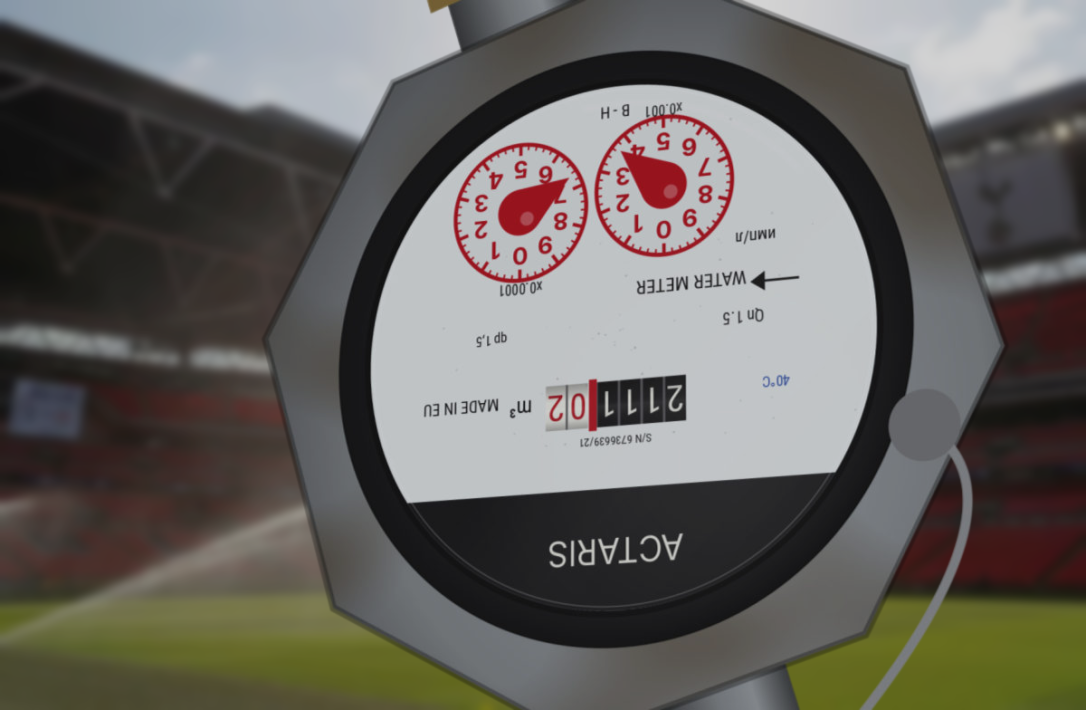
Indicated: 2111.0236 (m³)
